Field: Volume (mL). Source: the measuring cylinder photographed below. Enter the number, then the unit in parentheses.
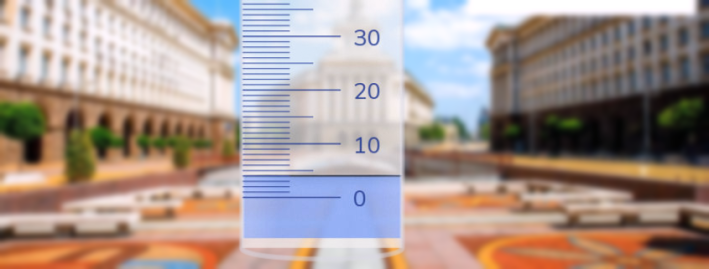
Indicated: 4 (mL)
